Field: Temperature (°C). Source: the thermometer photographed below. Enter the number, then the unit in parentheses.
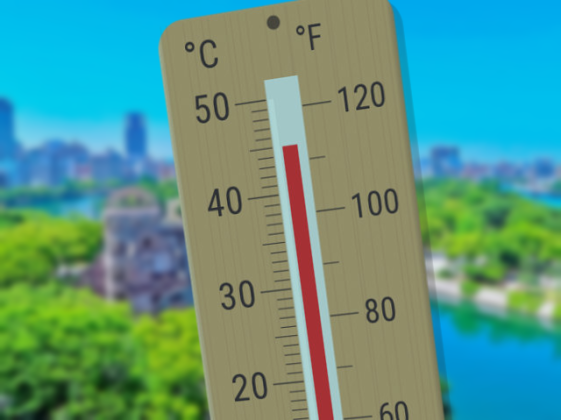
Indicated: 45 (°C)
